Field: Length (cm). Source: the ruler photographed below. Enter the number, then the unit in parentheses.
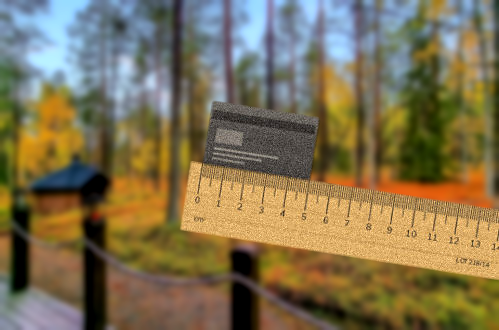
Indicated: 5 (cm)
